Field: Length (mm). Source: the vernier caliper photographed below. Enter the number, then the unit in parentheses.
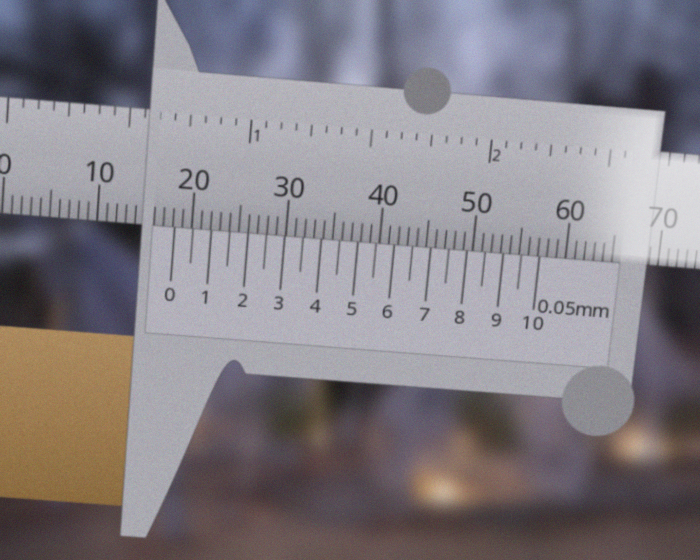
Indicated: 18.2 (mm)
